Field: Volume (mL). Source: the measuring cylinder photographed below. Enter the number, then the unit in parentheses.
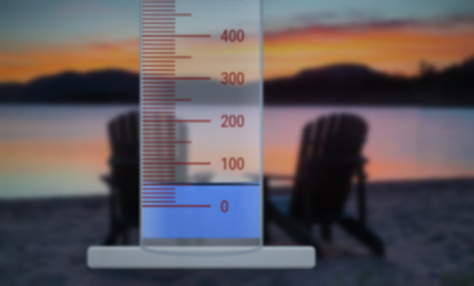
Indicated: 50 (mL)
